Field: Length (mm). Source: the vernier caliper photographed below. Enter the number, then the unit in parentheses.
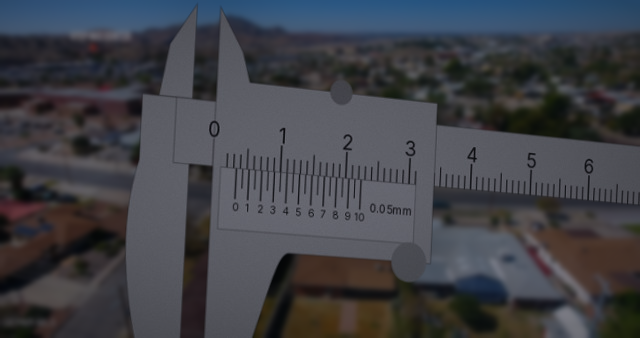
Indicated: 3.4 (mm)
